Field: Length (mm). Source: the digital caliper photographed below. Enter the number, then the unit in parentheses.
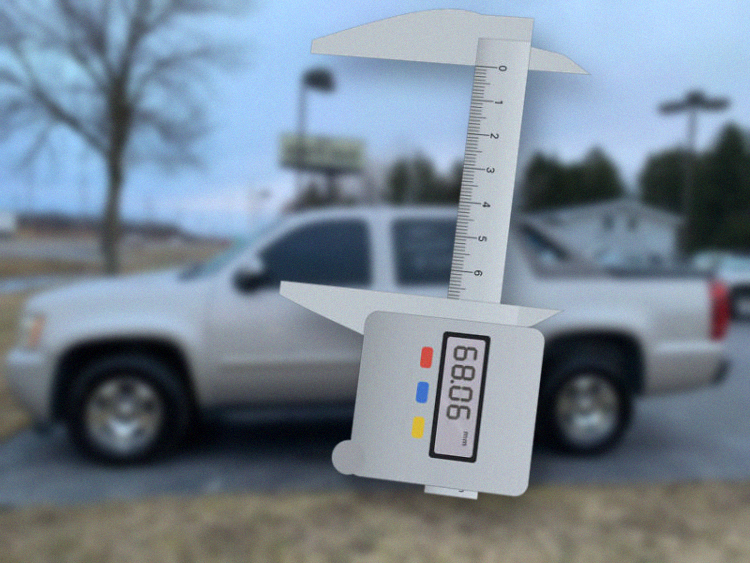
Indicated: 68.06 (mm)
